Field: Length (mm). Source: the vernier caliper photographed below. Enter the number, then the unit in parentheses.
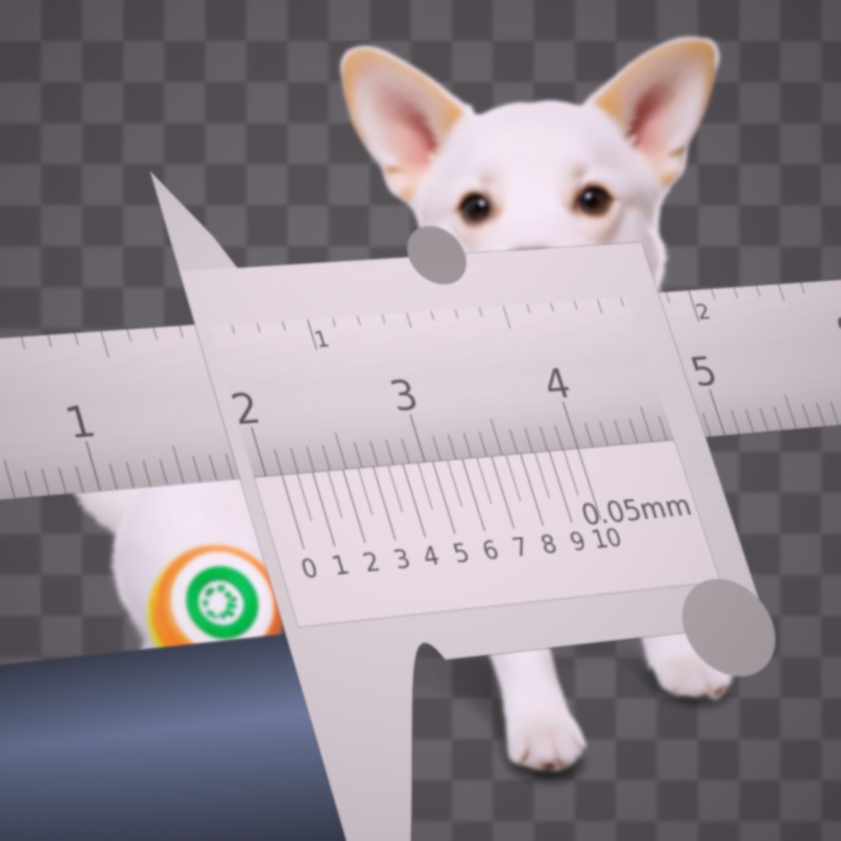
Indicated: 21.0 (mm)
